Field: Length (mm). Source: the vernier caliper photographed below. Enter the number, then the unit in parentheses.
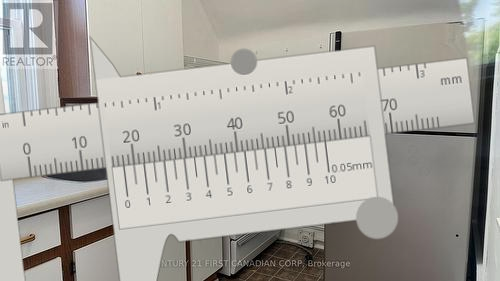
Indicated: 18.0 (mm)
